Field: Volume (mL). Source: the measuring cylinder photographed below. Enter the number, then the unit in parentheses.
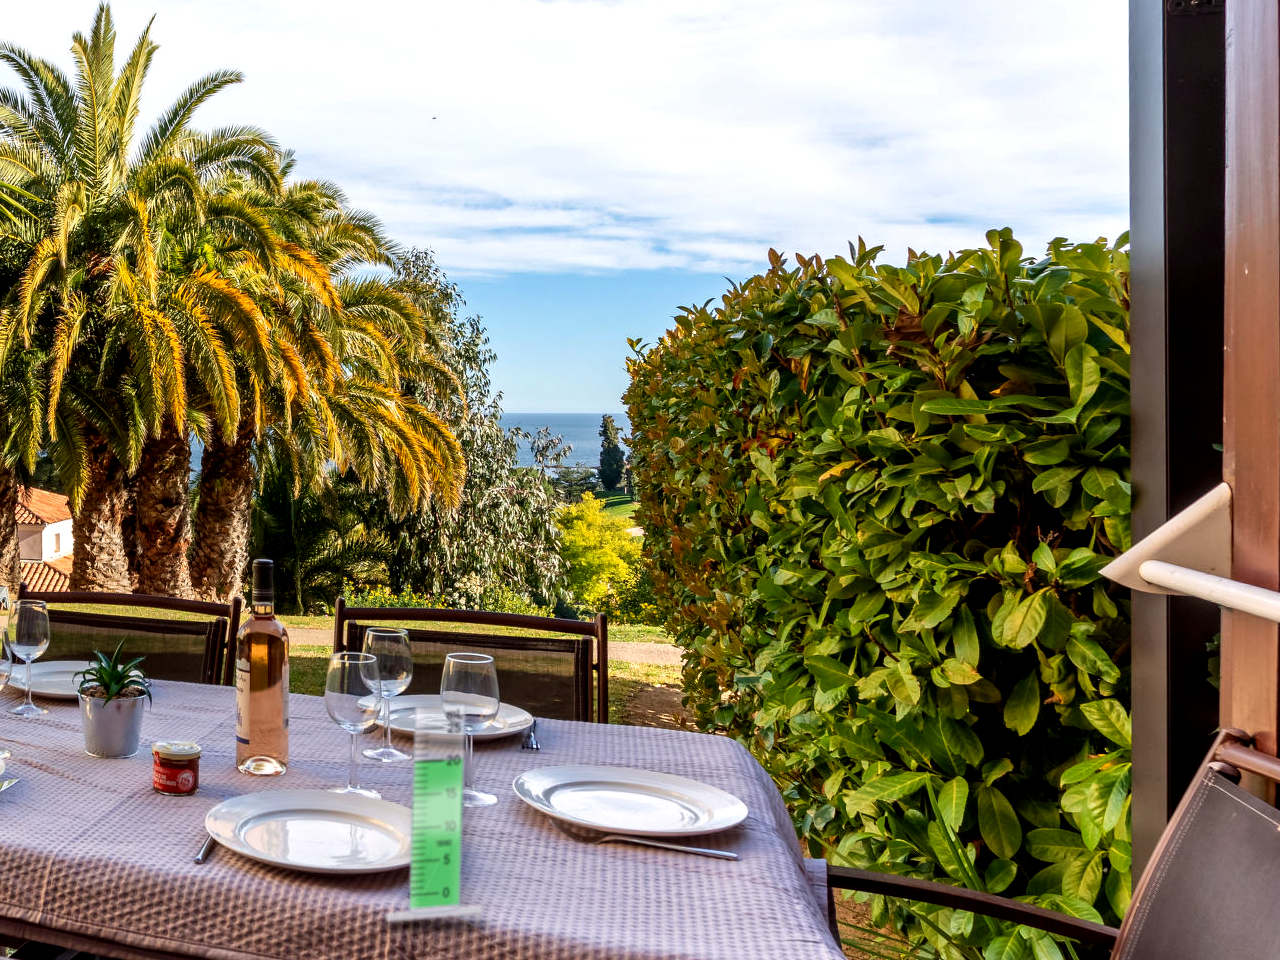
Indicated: 20 (mL)
